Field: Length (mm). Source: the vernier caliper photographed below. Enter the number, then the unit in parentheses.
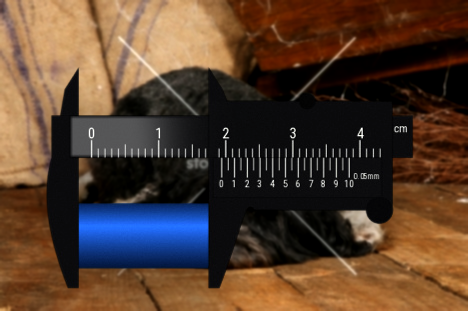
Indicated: 19.4 (mm)
